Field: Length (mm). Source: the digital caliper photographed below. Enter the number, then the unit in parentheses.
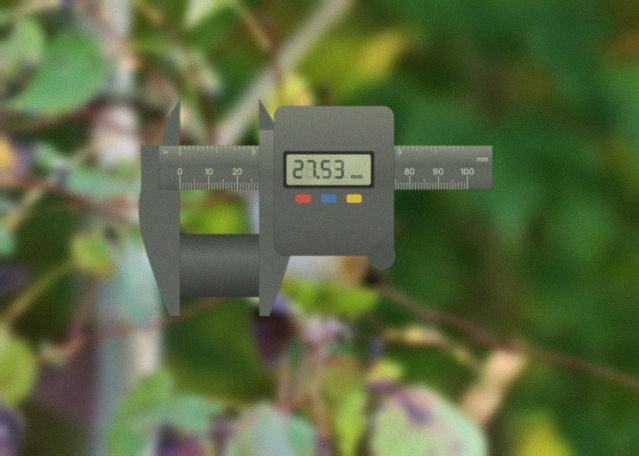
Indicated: 27.53 (mm)
